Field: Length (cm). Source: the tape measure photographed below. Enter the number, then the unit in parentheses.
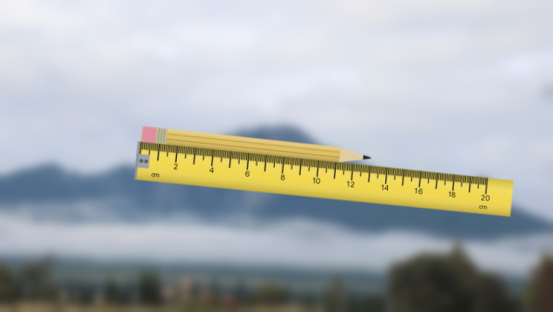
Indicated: 13 (cm)
